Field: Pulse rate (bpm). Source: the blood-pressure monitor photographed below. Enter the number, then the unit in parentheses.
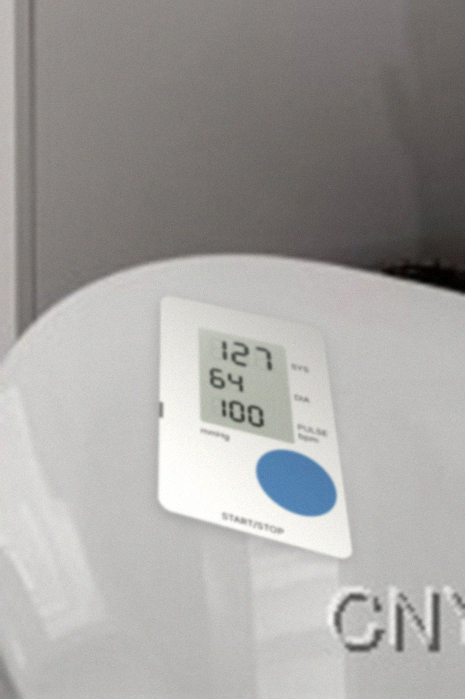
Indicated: 100 (bpm)
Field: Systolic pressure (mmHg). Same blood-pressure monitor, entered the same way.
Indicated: 127 (mmHg)
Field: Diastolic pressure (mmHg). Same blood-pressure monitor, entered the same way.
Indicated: 64 (mmHg)
